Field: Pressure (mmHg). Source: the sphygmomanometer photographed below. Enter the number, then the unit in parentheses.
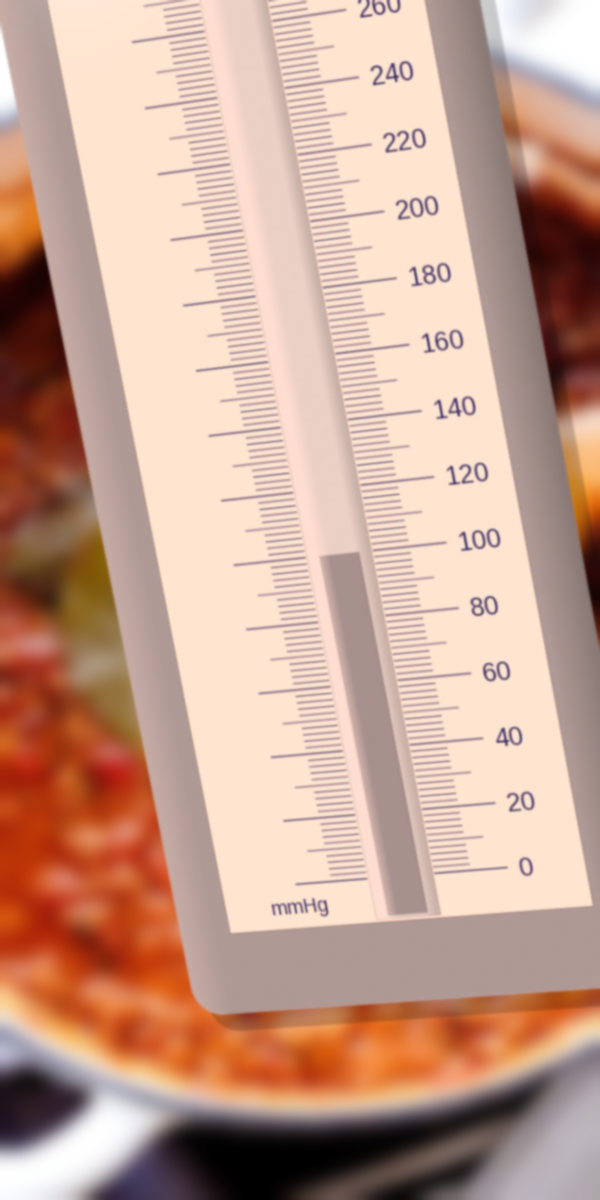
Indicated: 100 (mmHg)
